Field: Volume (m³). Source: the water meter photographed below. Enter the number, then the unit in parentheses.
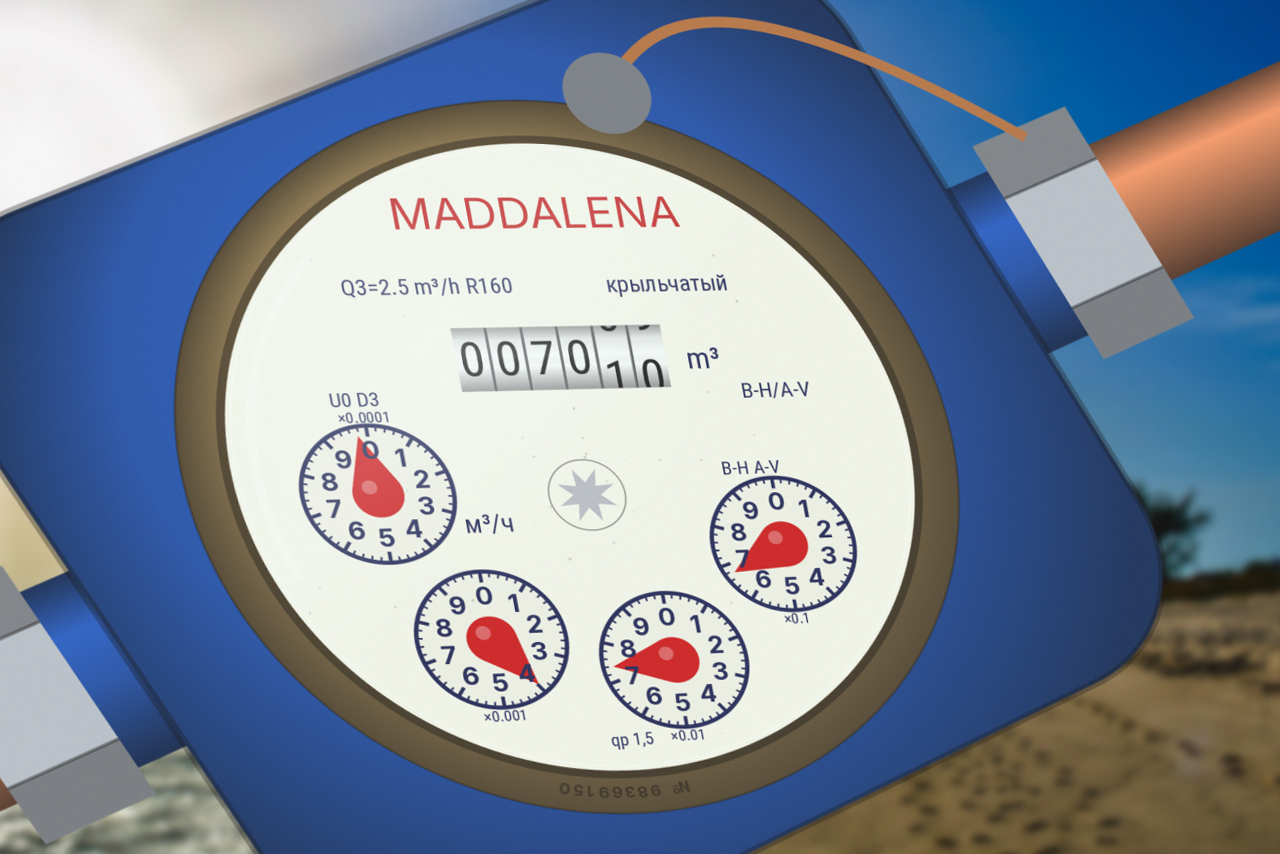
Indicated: 7009.6739 (m³)
